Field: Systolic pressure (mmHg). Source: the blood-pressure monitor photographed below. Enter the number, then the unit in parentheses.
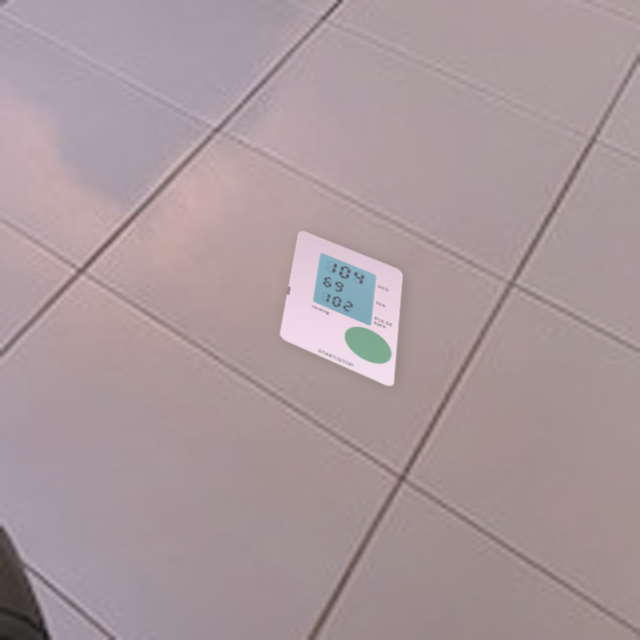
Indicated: 104 (mmHg)
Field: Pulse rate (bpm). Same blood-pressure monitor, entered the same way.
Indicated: 102 (bpm)
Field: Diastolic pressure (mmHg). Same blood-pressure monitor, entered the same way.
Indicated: 69 (mmHg)
